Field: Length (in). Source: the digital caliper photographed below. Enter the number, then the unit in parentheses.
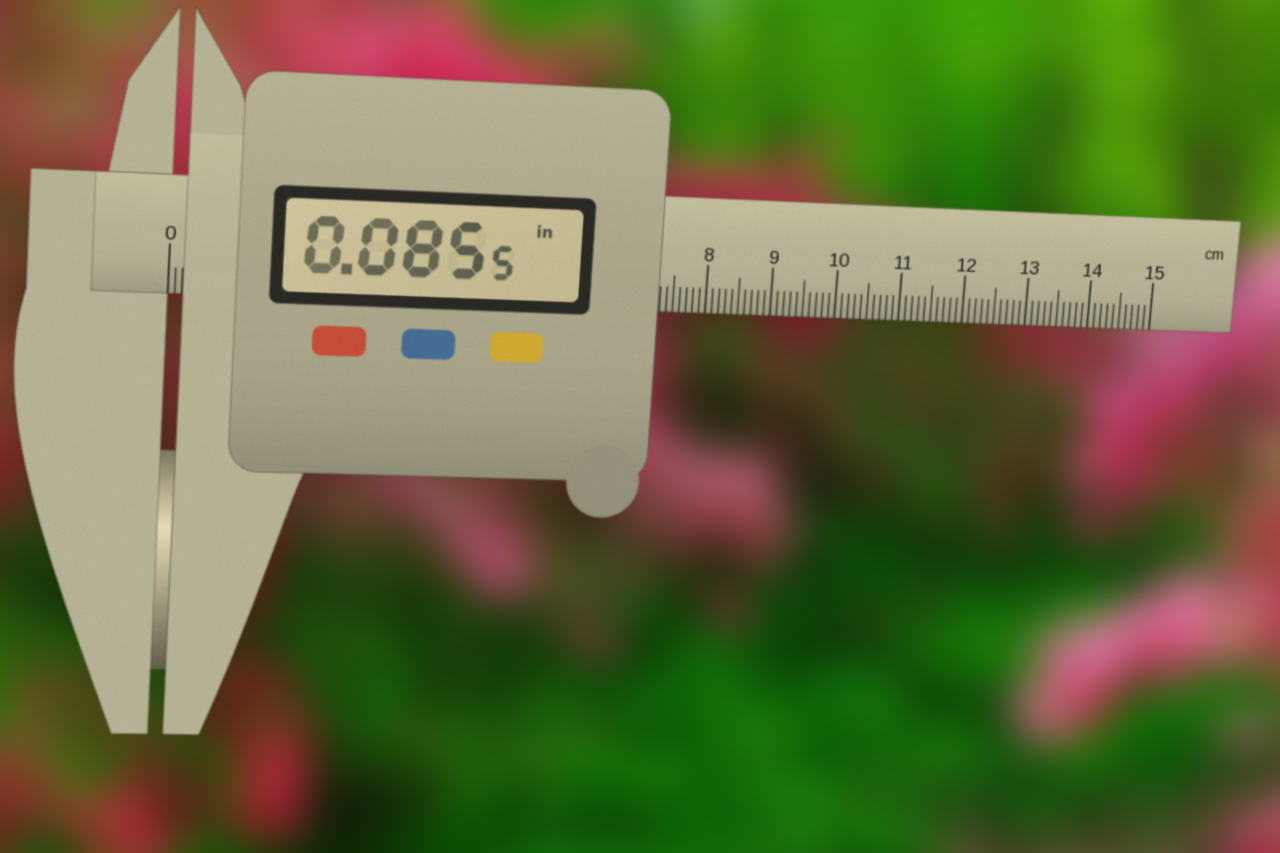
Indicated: 0.0855 (in)
